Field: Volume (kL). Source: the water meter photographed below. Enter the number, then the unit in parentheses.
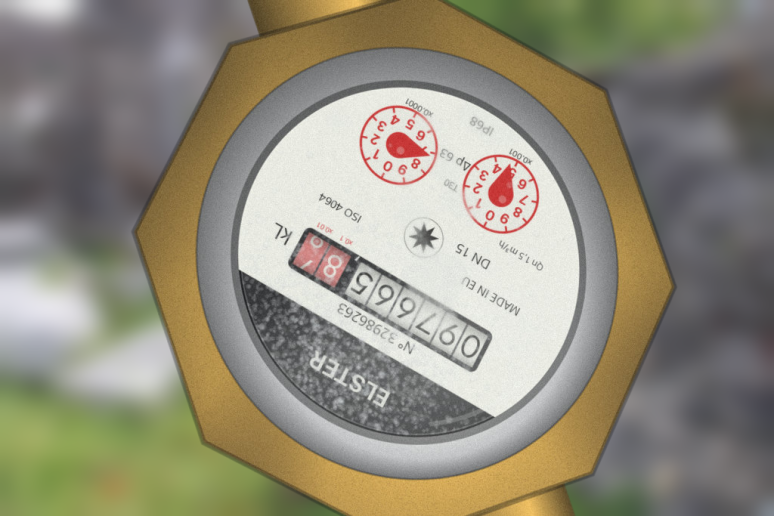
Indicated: 97665.8747 (kL)
